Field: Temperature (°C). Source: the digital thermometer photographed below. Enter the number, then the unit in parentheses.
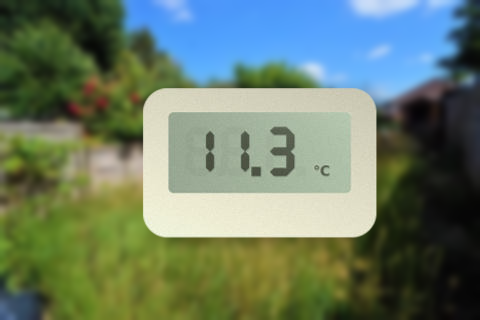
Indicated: 11.3 (°C)
